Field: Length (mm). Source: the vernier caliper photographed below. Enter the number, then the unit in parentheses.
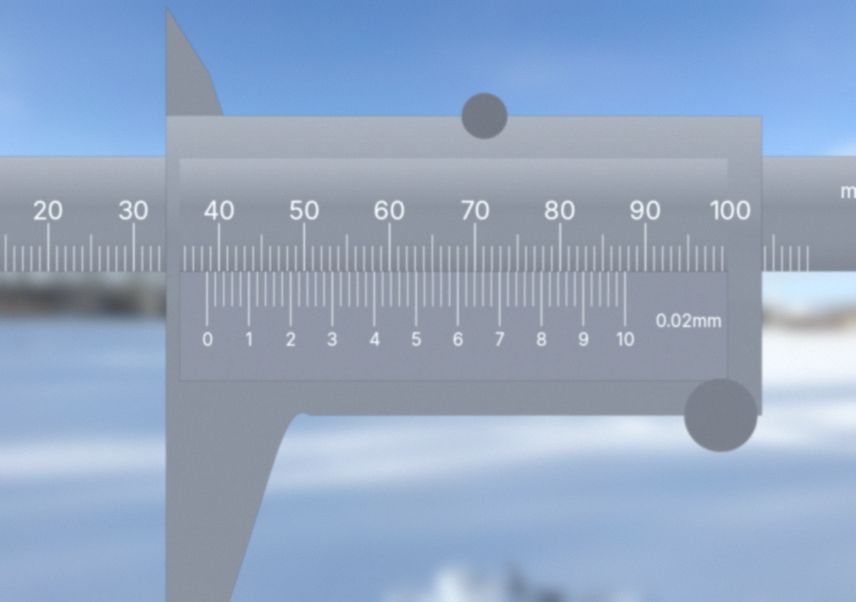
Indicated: 38.6 (mm)
